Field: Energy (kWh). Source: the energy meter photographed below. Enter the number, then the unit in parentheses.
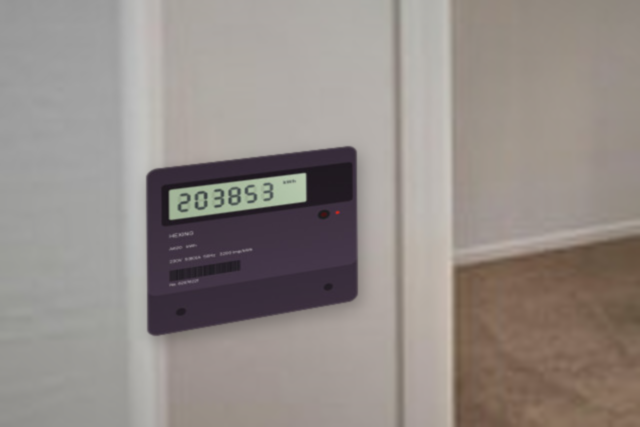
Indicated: 203853 (kWh)
